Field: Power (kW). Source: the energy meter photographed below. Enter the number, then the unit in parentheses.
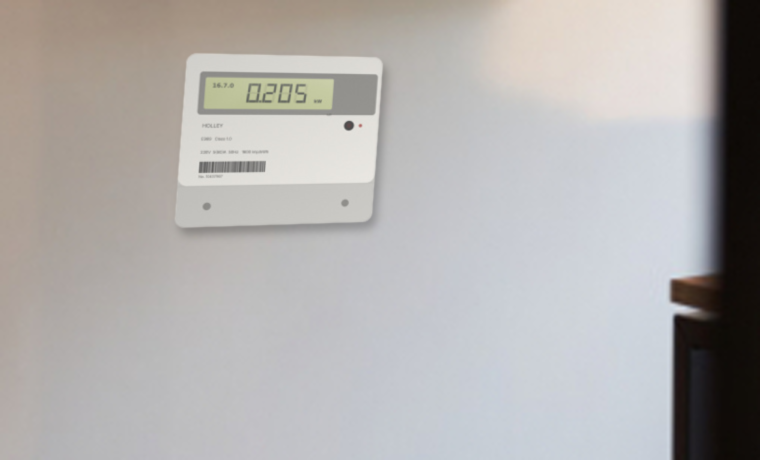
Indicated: 0.205 (kW)
